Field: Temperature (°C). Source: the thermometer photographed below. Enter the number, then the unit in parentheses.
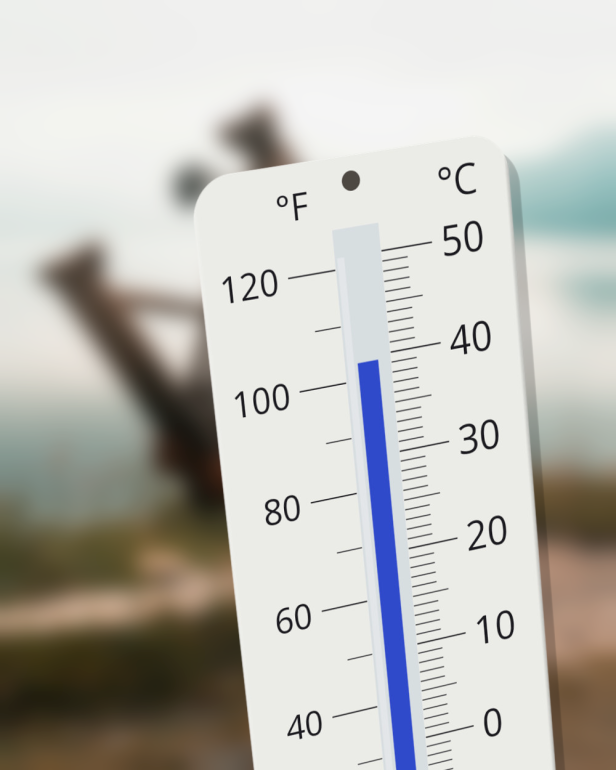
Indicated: 39.5 (°C)
